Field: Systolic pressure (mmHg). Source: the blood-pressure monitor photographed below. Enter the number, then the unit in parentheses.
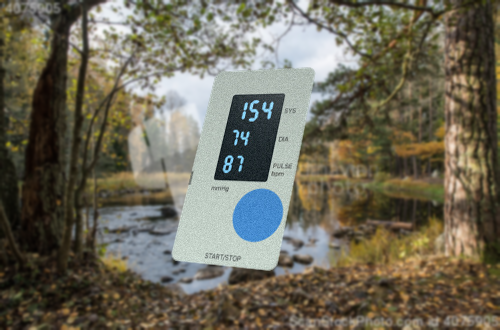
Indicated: 154 (mmHg)
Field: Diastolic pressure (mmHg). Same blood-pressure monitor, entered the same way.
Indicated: 74 (mmHg)
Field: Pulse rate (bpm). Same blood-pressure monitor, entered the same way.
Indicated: 87 (bpm)
